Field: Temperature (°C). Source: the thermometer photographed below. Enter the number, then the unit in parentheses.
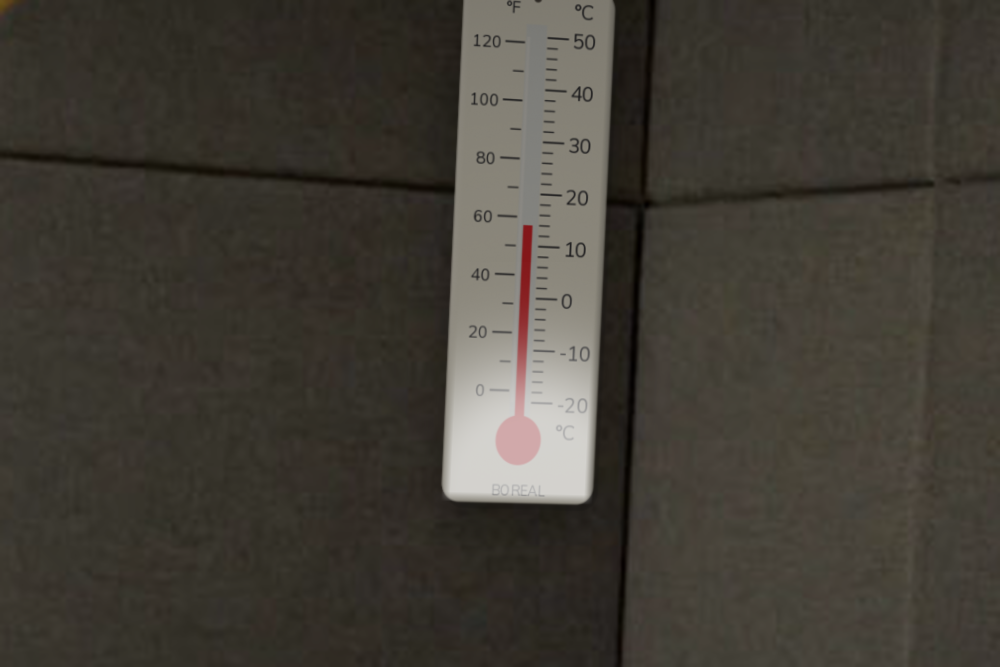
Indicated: 14 (°C)
